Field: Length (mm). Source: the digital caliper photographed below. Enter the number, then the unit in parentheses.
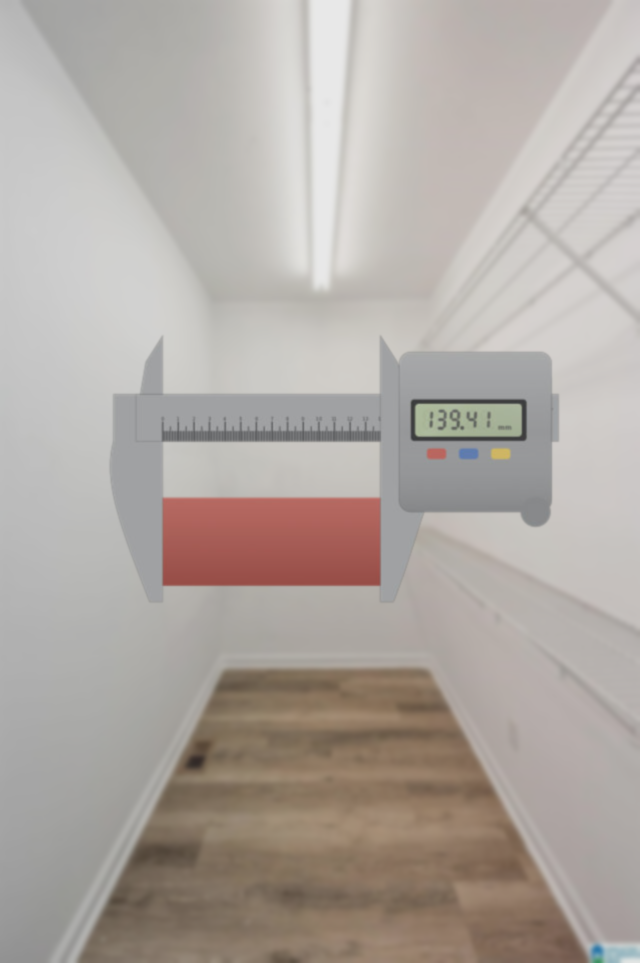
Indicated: 139.41 (mm)
